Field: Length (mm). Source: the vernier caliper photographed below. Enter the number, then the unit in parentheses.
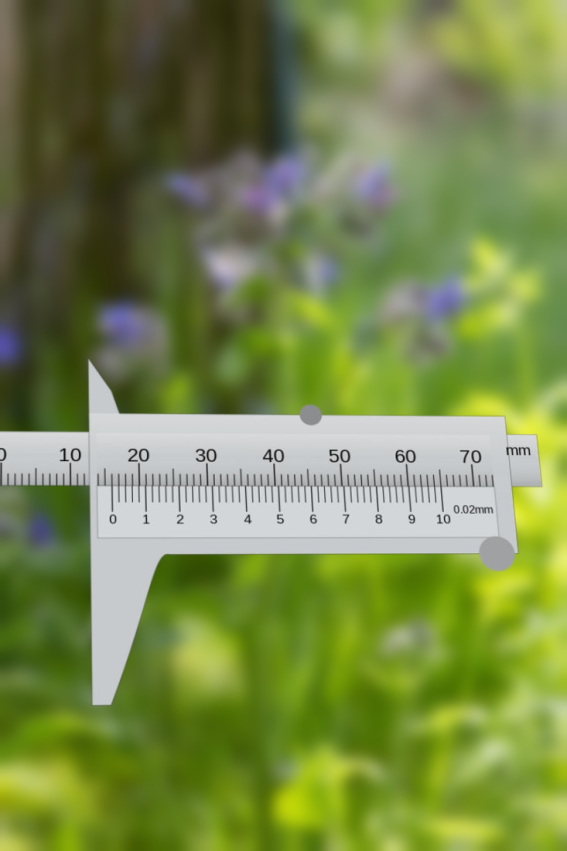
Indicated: 16.0 (mm)
